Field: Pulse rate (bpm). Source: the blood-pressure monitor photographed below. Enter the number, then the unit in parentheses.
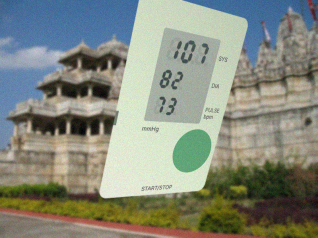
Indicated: 73 (bpm)
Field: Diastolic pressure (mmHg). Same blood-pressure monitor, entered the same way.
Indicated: 82 (mmHg)
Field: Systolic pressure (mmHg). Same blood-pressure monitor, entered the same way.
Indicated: 107 (mmHg)
